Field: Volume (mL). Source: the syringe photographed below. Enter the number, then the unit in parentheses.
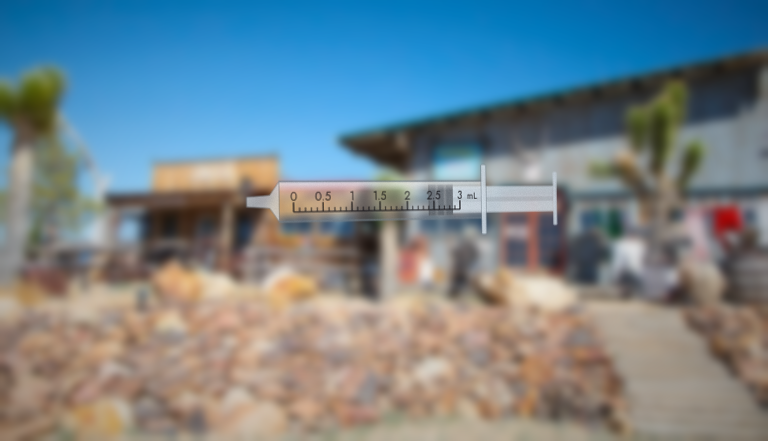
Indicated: 2.4 (mL)
